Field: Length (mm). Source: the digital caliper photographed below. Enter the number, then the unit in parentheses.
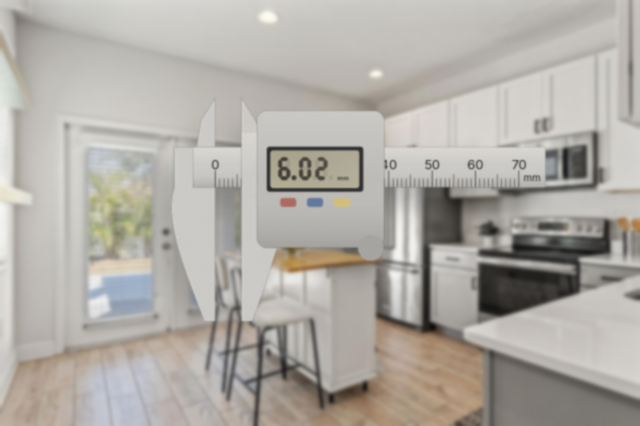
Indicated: 6.02 (mm)
